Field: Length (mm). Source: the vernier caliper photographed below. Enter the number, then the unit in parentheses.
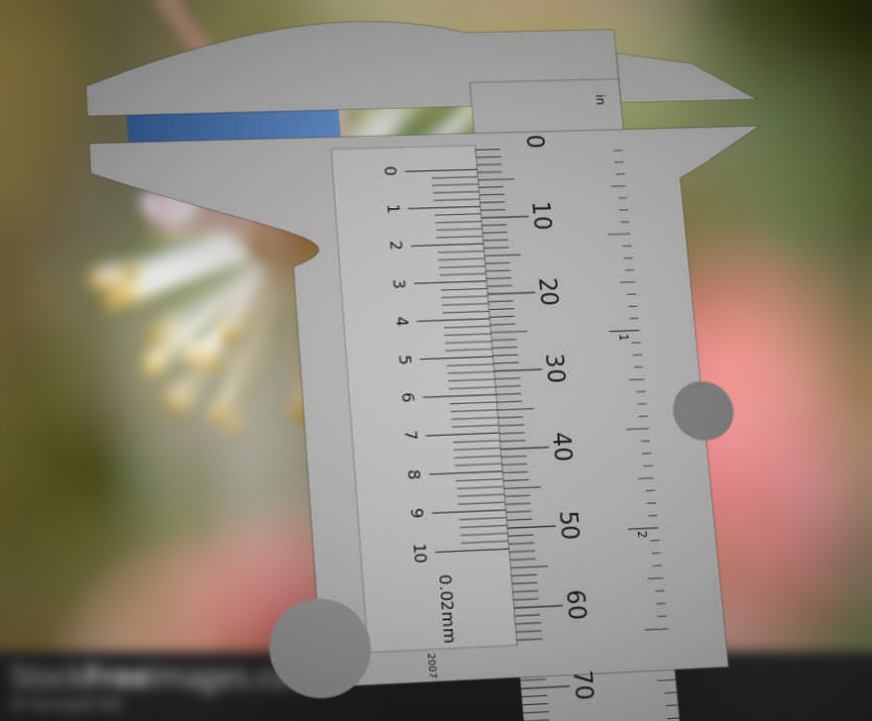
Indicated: 3.6 (mm)
